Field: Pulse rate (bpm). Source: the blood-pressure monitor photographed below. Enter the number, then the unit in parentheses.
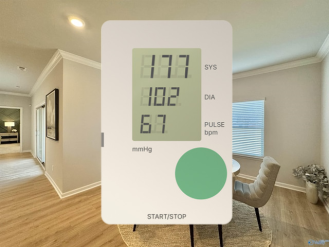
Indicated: 67 (bpm)
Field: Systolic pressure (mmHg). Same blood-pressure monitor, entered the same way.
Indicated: 177 (mmHg)
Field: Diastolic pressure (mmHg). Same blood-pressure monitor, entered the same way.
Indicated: 102 (mmHg)
